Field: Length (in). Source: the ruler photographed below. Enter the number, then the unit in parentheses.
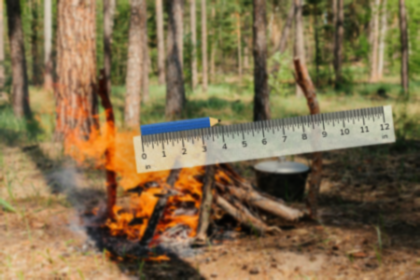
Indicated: 4 (in)
